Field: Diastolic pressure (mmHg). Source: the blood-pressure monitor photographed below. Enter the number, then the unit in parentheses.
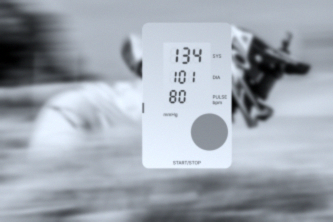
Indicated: 101 (mmHg)
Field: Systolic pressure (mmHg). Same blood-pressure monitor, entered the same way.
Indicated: 134 (mmHg)
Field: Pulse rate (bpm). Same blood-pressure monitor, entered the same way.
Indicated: 80 (bpm)
